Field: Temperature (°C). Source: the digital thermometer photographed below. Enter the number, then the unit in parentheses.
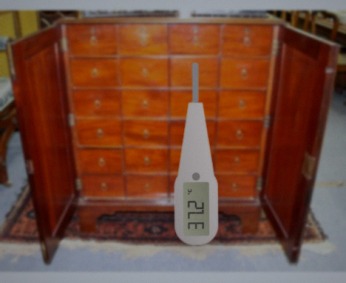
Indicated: 37.2 (°C)
